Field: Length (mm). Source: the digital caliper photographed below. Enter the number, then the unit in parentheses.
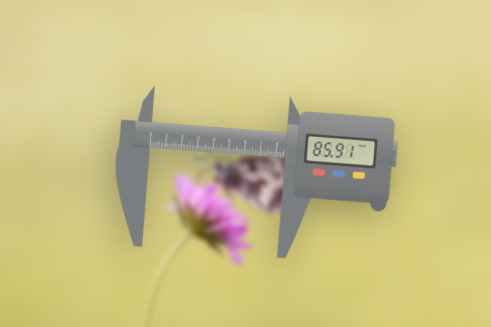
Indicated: 85.91 (mm)
